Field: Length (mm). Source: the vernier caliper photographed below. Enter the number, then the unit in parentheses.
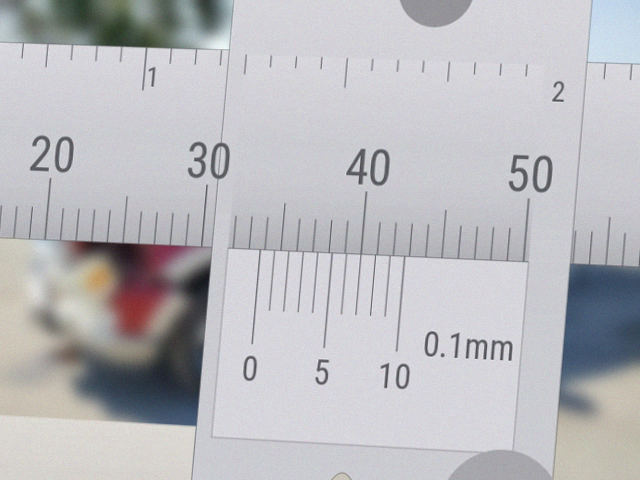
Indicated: 33.7 (mm)
